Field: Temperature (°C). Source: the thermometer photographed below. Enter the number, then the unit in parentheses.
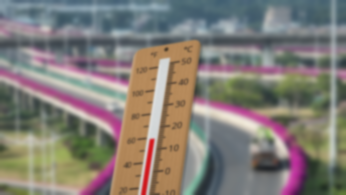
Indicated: 15 (°C)
